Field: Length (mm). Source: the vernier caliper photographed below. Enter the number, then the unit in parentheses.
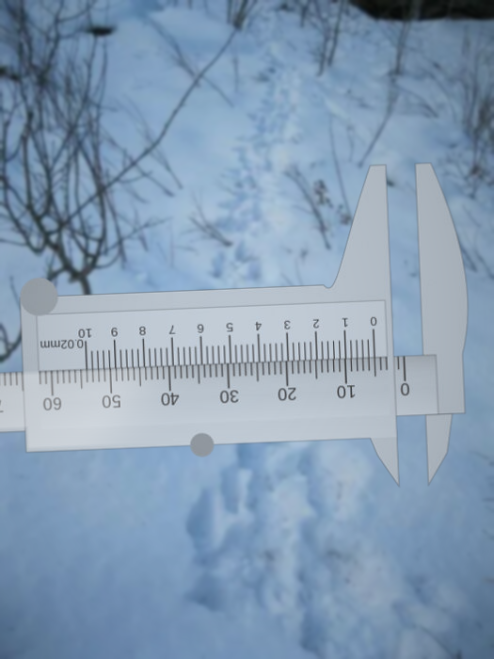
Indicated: 5.0 (mm)
